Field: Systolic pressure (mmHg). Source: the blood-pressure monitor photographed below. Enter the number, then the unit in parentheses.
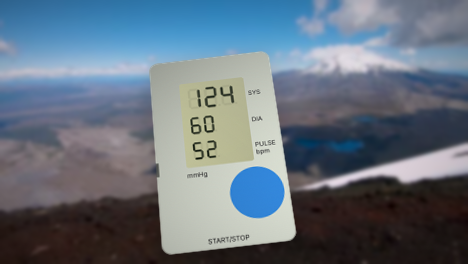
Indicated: 124 (mmHg)
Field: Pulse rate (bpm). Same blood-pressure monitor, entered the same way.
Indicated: 52 (bpm)
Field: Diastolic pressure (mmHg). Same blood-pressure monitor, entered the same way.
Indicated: 60 (mmHg)
